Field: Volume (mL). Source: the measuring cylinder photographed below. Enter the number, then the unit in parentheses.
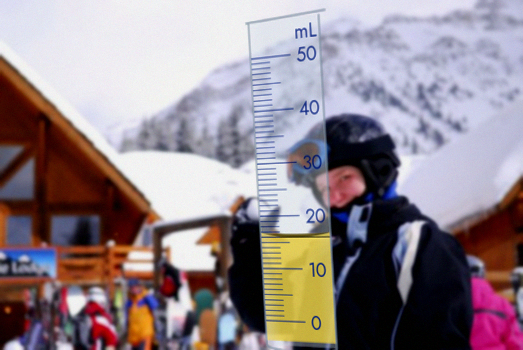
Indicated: 16 (mL)
